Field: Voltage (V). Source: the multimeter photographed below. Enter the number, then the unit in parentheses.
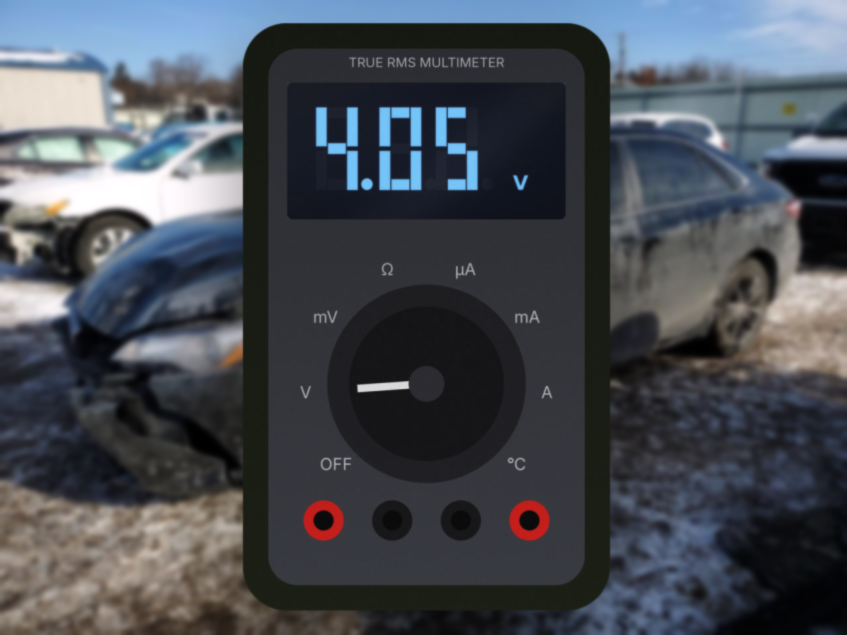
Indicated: 4.05 (V)
